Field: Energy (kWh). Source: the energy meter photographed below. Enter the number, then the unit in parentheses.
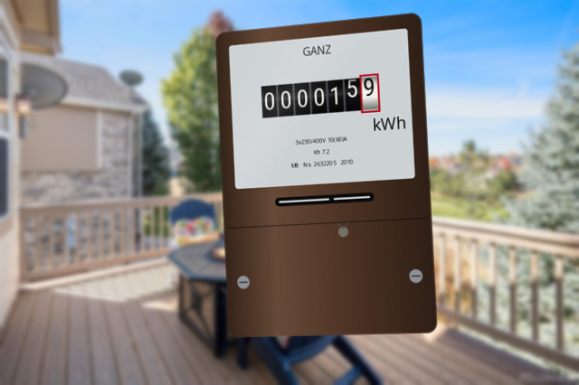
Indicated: 15.9 (kWh)
